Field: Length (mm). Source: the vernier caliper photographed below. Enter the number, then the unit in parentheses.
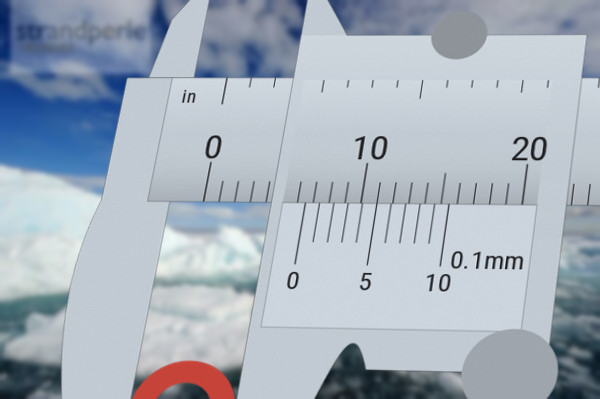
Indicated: 6.5 (mm)
